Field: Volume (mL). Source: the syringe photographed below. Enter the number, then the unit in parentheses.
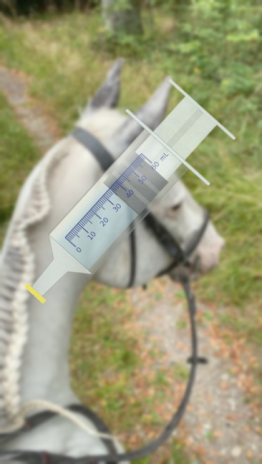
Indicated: 35 (mL)
